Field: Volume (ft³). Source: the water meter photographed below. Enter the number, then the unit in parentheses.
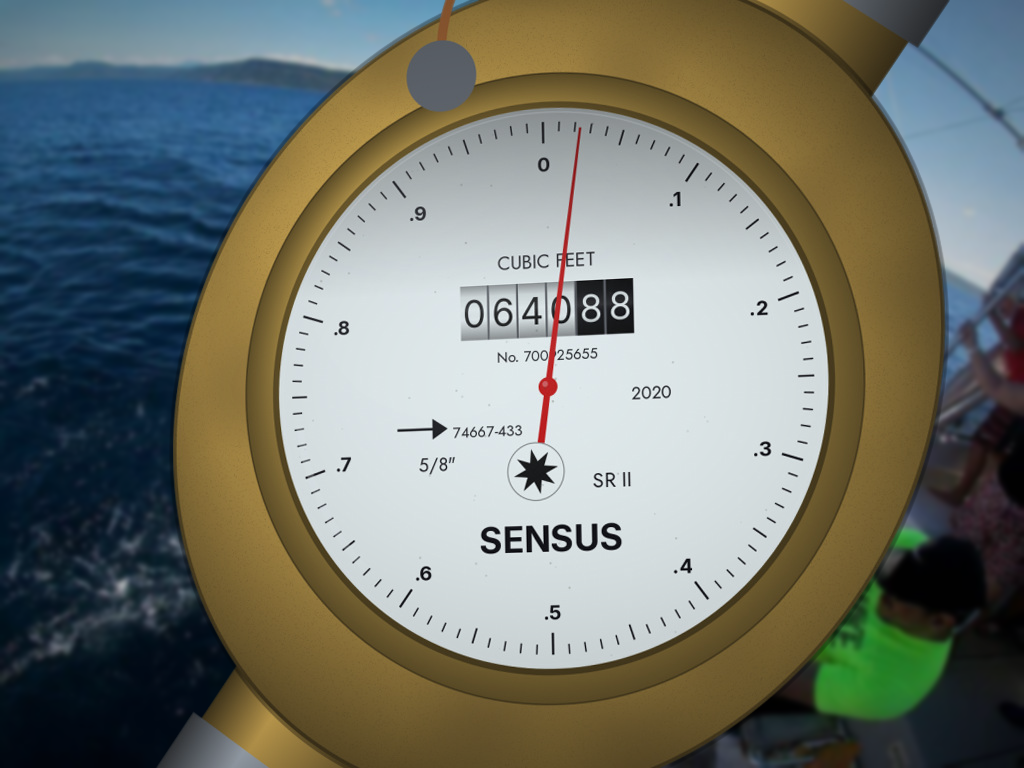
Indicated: 64088.02 (ft³)
